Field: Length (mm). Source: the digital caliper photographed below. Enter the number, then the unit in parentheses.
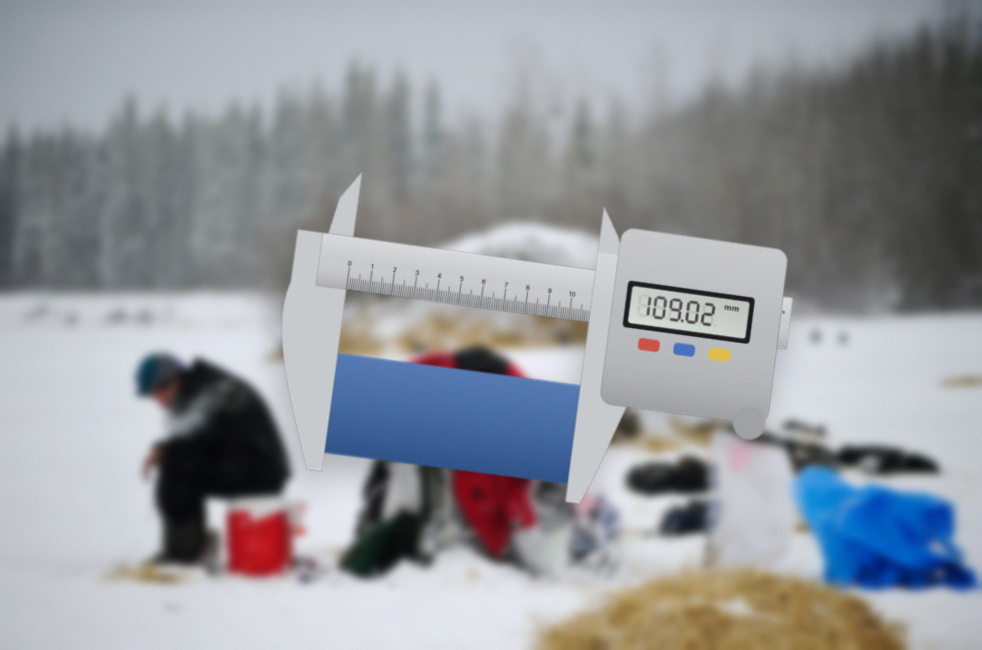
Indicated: 109.02 (mm)
